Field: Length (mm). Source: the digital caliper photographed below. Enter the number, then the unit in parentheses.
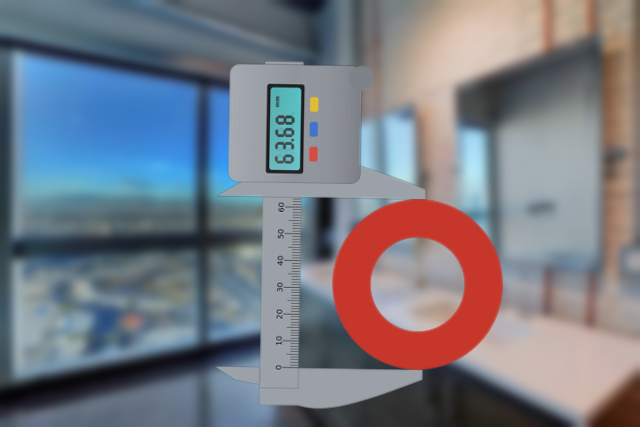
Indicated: 63.68 (mm)
